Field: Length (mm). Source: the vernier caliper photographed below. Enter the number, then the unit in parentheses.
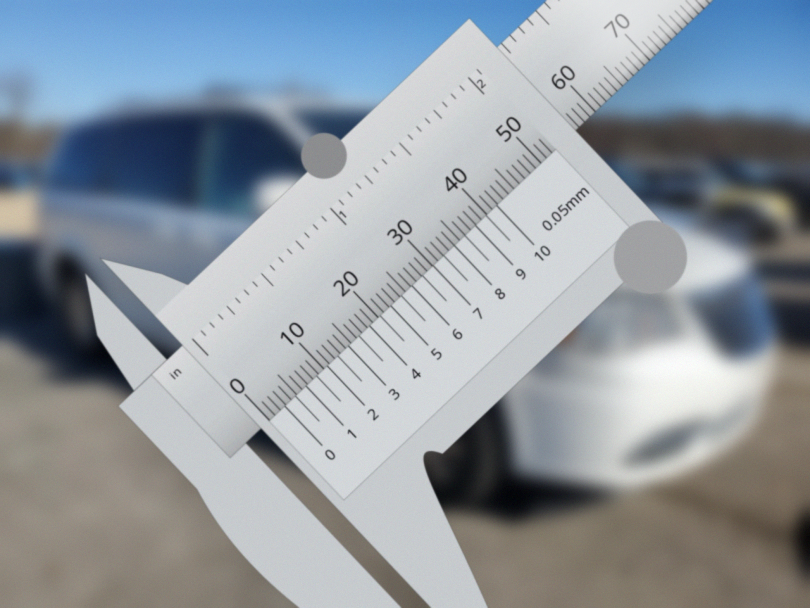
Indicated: 2.8 (mm)
